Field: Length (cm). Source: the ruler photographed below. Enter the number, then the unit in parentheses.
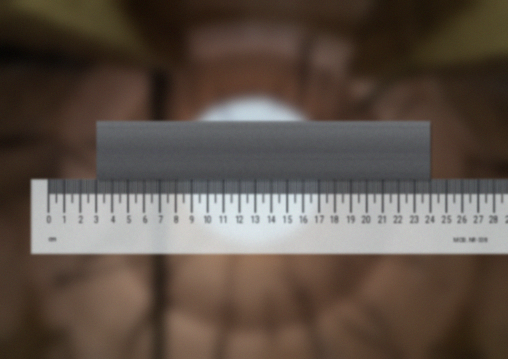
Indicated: 21 (cm)
